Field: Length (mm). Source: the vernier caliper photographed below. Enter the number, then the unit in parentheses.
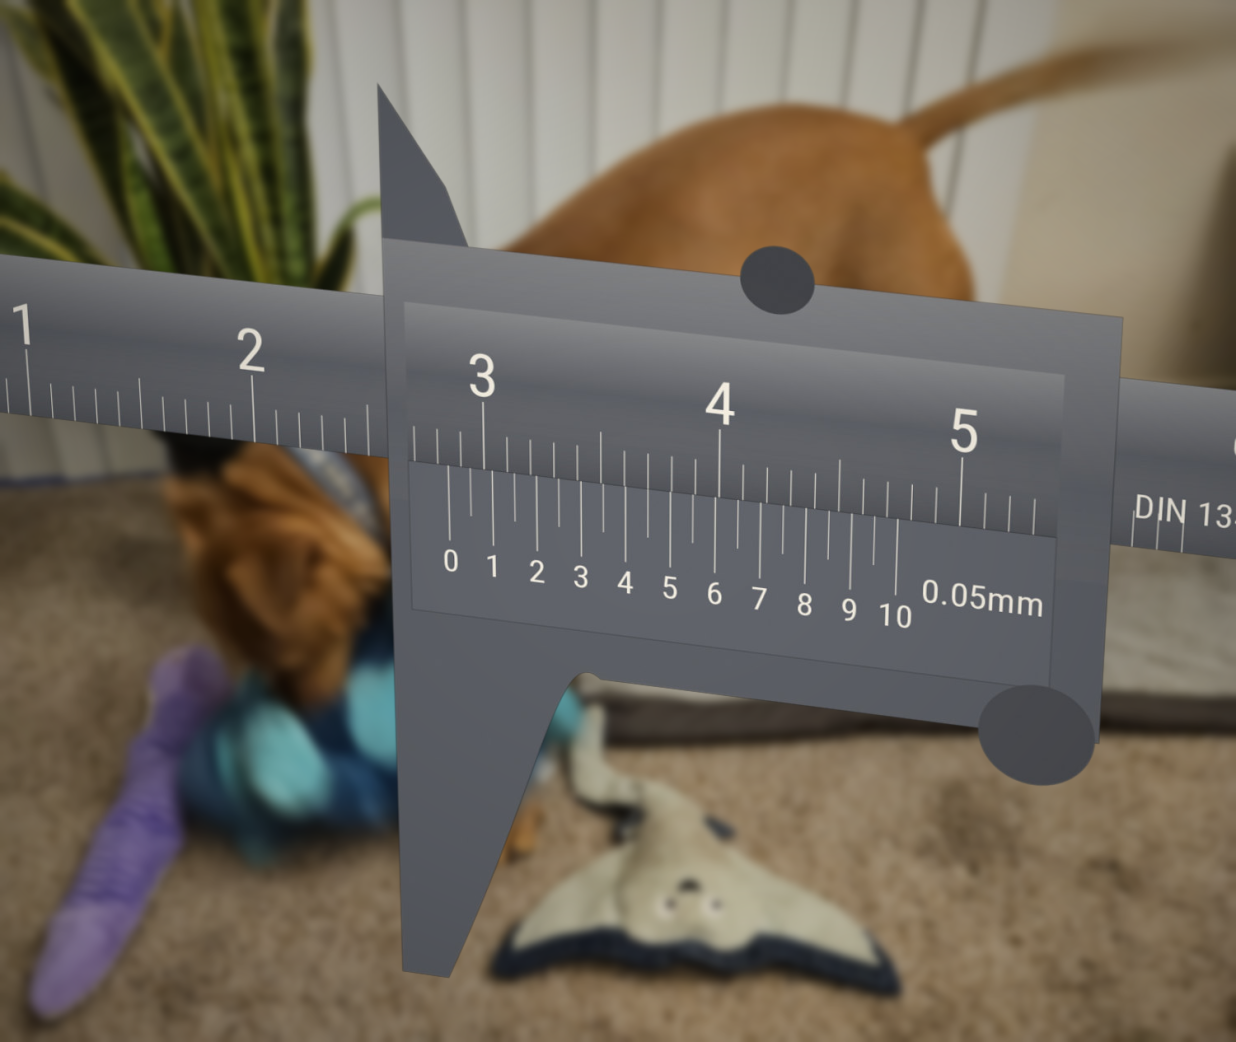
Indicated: 28.45 (mm)
